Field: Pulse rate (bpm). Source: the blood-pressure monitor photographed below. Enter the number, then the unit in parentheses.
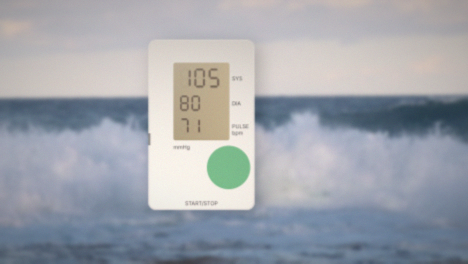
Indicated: 71 (bpm)
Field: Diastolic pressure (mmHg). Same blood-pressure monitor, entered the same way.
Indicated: 80 (mmHg)
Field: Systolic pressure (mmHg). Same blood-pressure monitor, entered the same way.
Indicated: 105 (mmHg)
